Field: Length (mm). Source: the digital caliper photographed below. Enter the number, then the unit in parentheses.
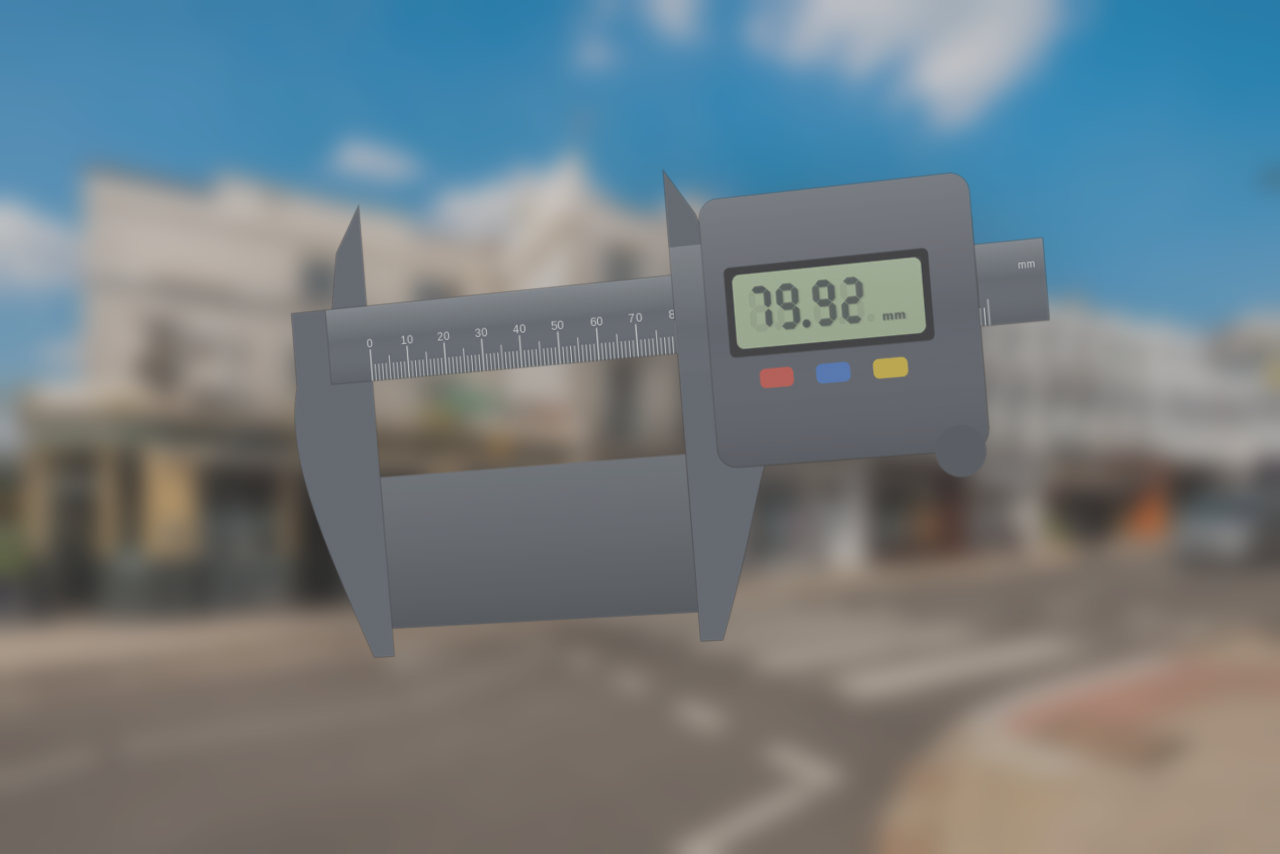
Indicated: 79.92 (mm)
